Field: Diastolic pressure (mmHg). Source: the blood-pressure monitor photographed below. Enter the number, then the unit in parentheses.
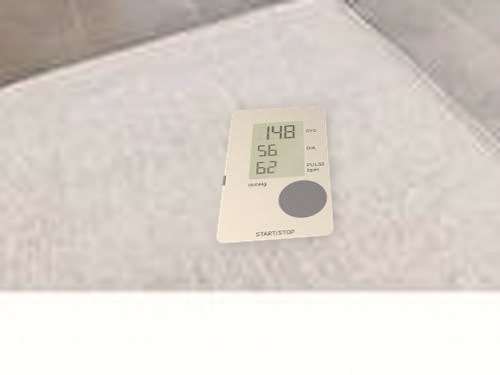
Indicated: 56 (mmHg)
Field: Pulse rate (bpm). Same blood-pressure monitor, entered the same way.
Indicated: 62 (bpm)
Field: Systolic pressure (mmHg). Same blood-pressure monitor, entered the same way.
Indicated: 148 (mmHg)
